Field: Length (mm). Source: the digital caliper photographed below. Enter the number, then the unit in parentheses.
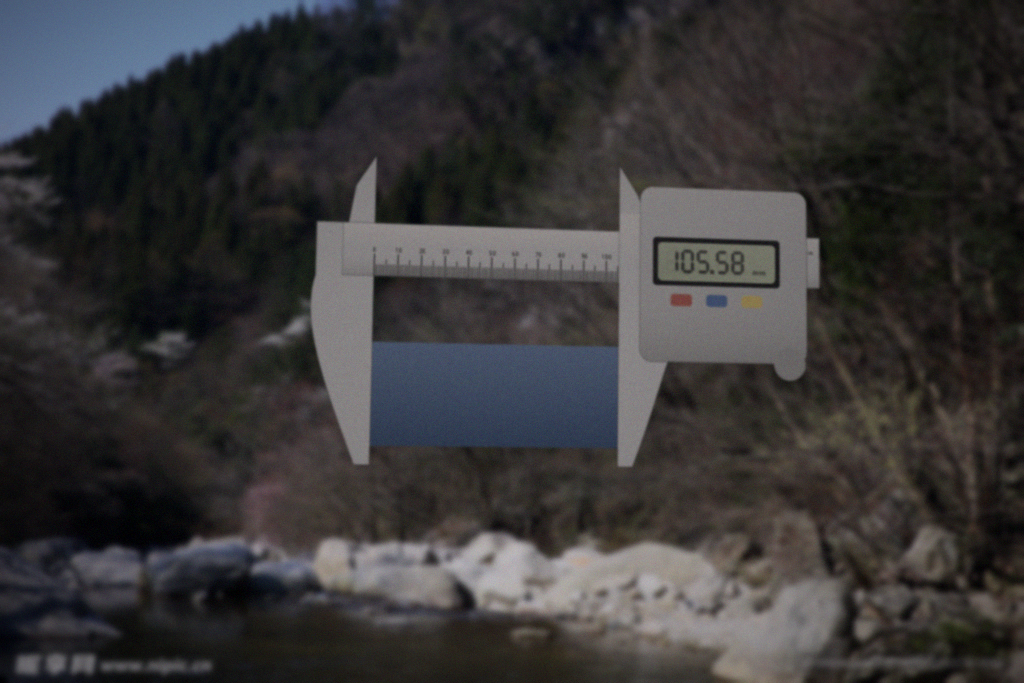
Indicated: 105.58 (mm)
